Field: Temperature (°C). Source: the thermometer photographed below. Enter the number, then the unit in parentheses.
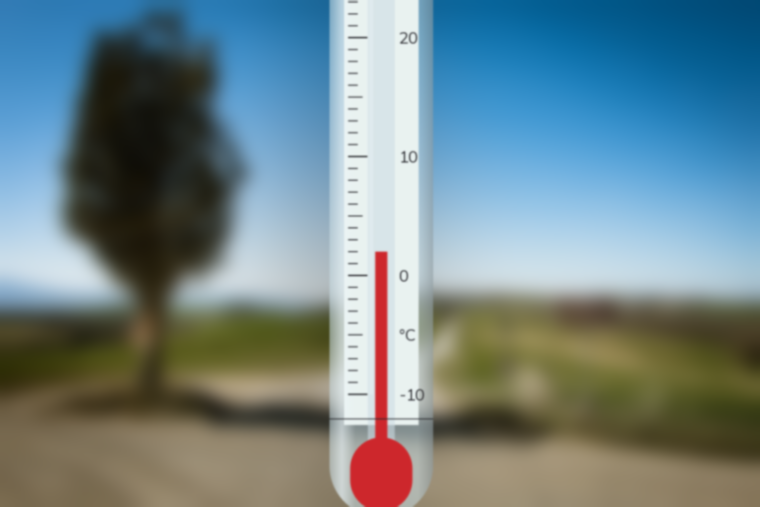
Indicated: 2 (°C)
